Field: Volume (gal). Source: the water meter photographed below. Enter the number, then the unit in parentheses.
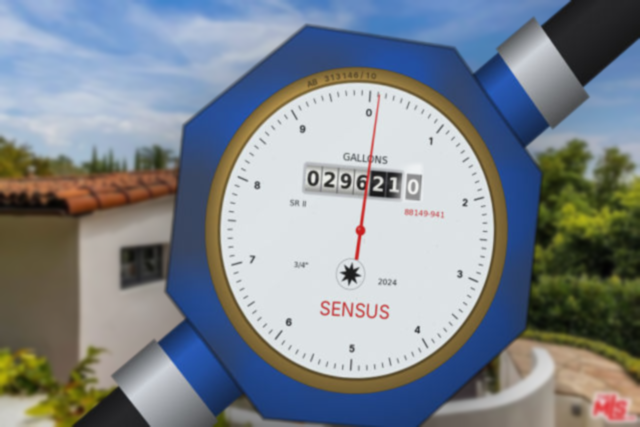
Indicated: 296210.1 (gal)
